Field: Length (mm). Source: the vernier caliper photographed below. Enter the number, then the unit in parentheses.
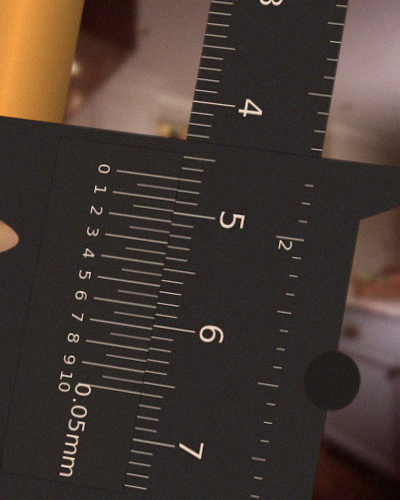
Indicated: 47.0 (mm)
